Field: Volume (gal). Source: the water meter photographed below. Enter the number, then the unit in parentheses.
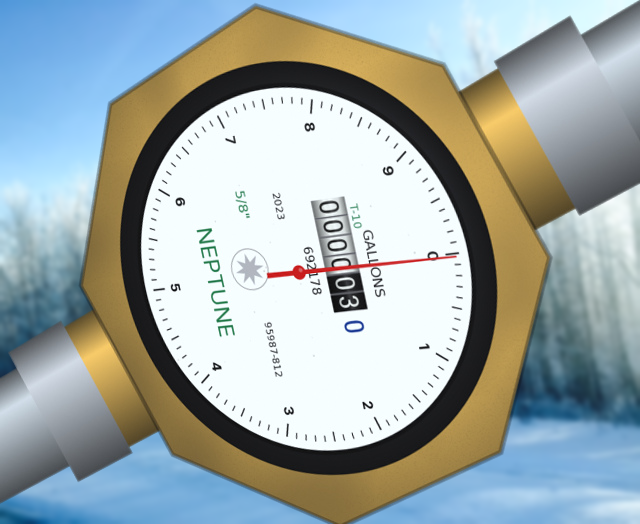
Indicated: 30.0 (gal)
